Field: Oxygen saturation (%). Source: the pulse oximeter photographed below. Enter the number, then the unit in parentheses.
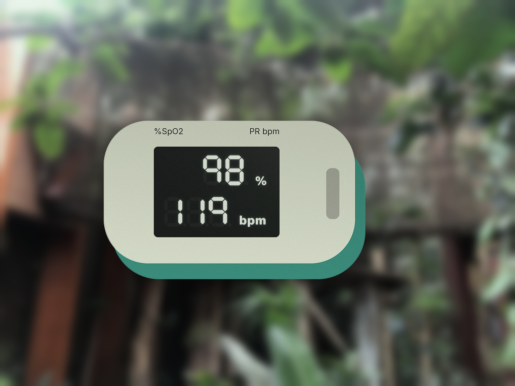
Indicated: 98 (%)
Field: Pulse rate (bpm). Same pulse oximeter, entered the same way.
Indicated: 119 (bpm)
